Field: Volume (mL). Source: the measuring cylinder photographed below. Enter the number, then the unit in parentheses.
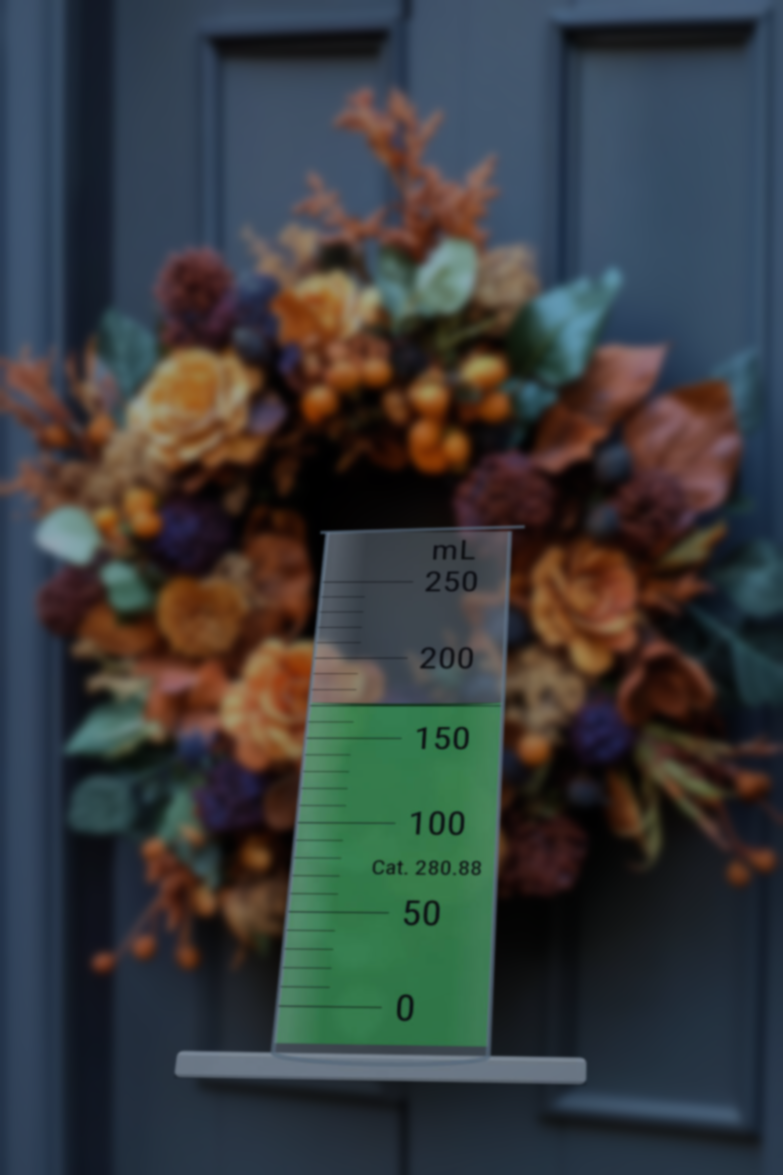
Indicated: 170 (mL)
